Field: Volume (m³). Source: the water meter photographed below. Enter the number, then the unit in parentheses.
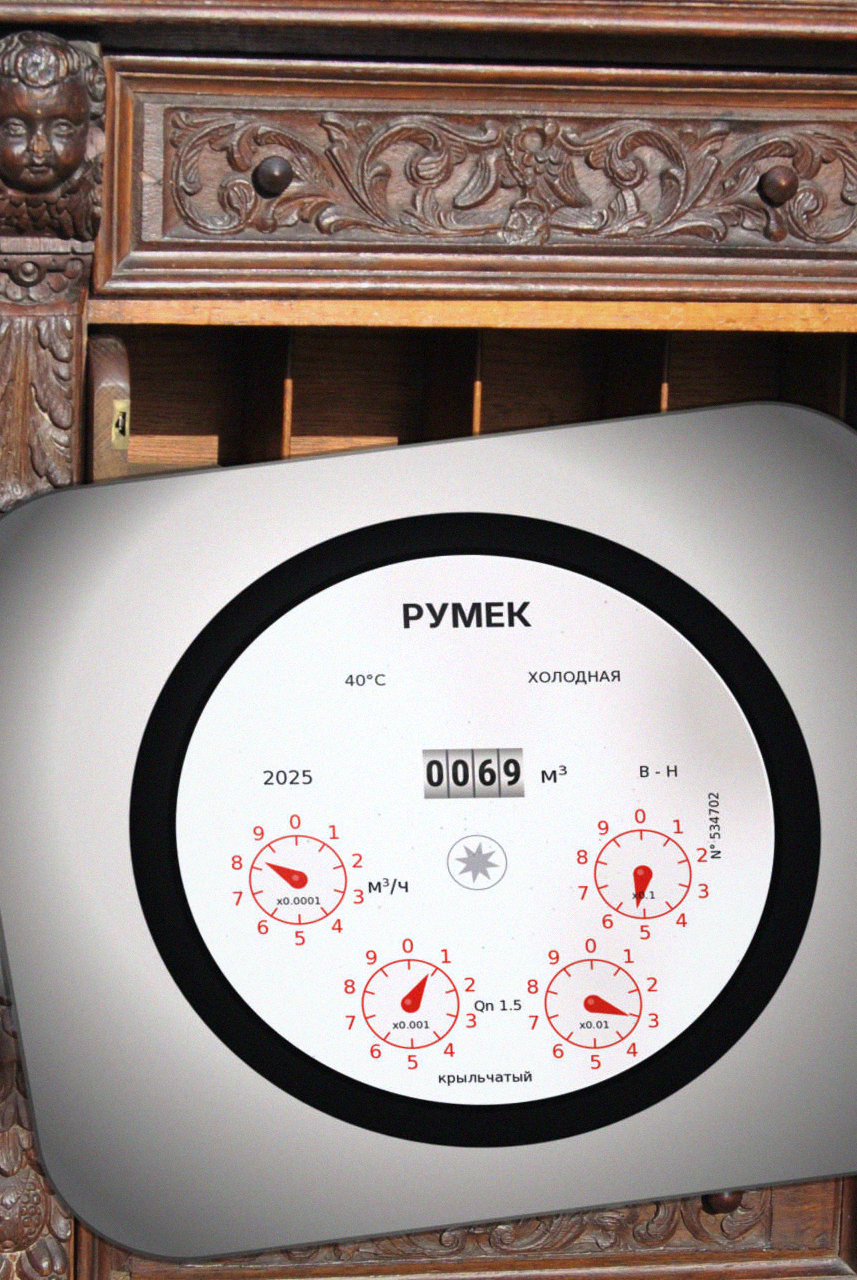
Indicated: 69.5308 (m³)
